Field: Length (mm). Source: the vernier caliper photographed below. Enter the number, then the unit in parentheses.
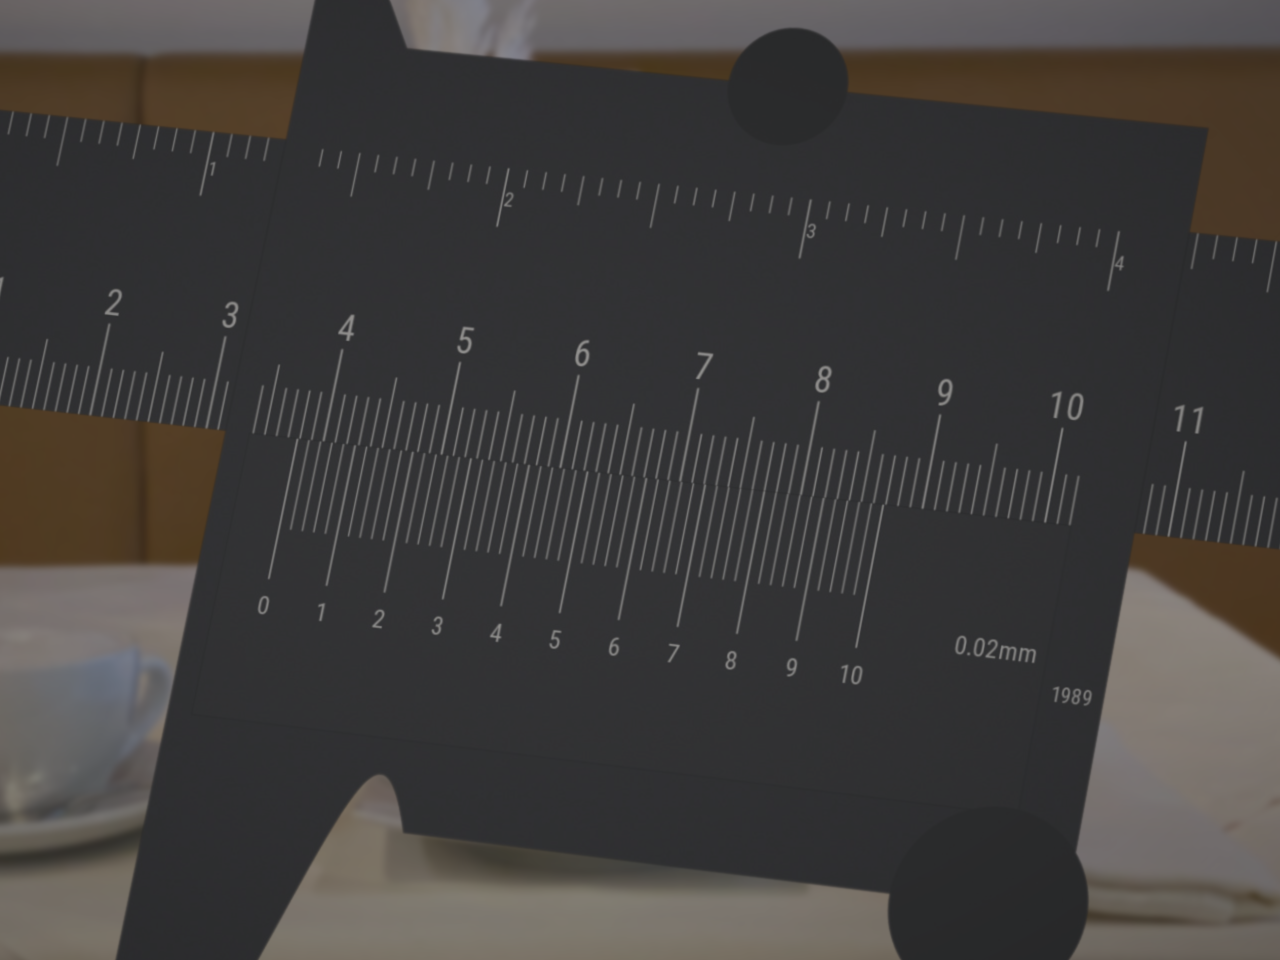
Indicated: 37.8 (mm)
